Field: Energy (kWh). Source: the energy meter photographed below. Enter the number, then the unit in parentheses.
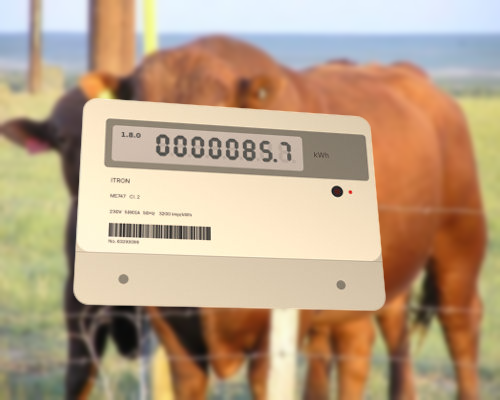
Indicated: 85.7 (kWh)
